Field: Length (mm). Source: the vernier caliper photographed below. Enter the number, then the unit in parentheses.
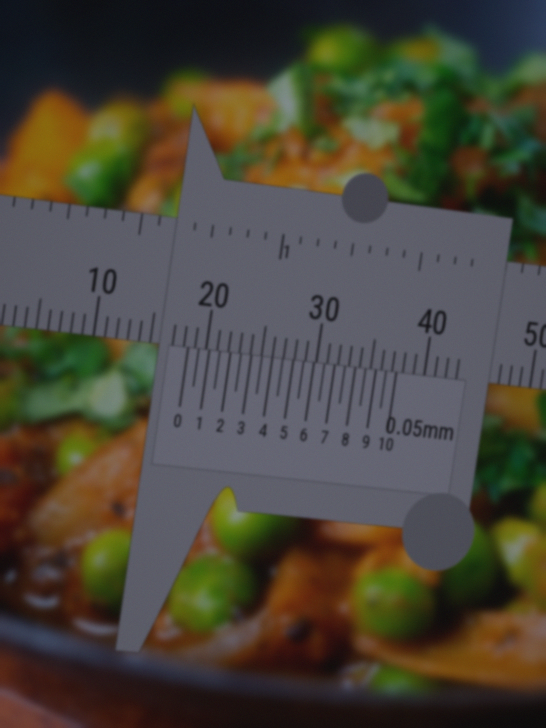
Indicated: 18.4 (mm)
